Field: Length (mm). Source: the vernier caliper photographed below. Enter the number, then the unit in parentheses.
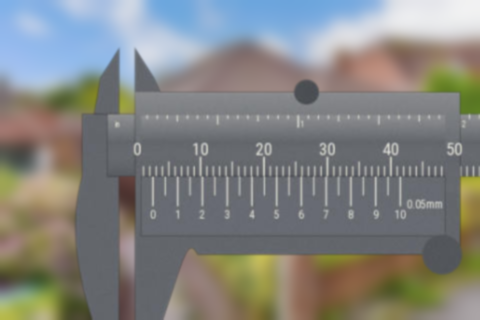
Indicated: 2.5 (mm)
